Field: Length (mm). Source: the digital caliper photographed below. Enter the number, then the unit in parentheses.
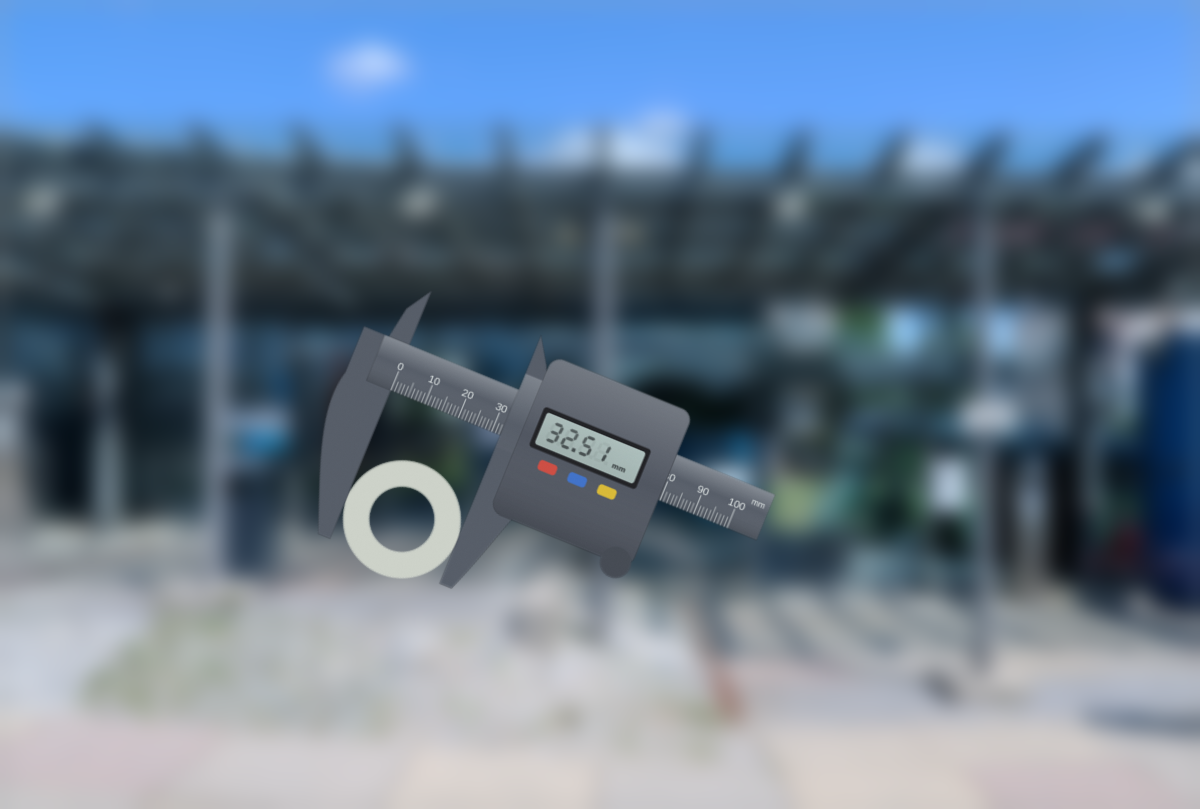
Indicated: 32.51 (mm)
